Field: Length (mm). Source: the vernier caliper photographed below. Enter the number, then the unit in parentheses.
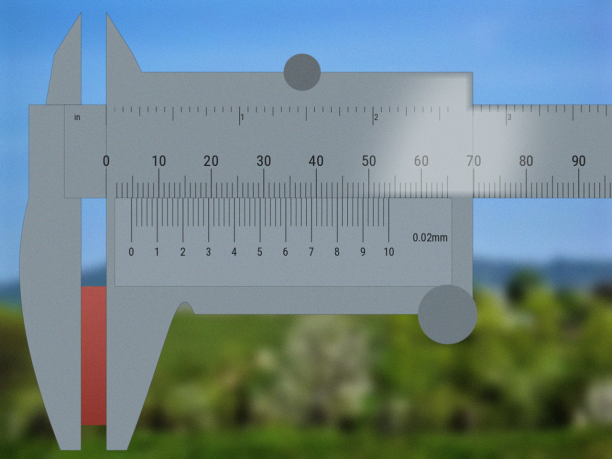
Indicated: 4.8 (mm)
